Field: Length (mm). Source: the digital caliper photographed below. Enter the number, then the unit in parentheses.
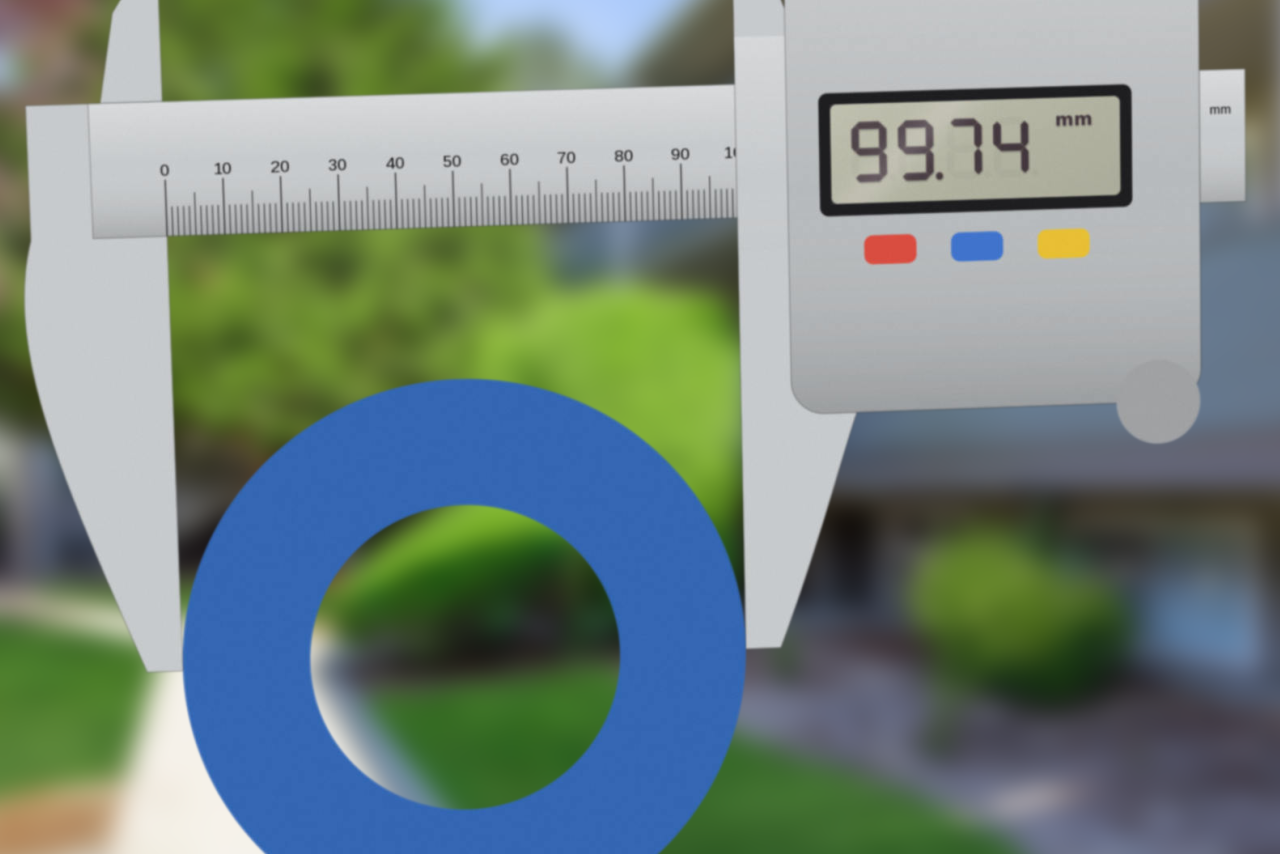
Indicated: 99.74 (mm)
